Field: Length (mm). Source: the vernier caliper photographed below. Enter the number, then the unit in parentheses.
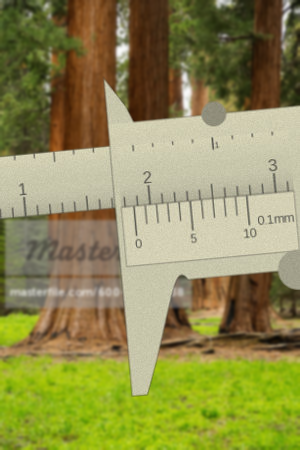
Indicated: 18.7 (mm)
